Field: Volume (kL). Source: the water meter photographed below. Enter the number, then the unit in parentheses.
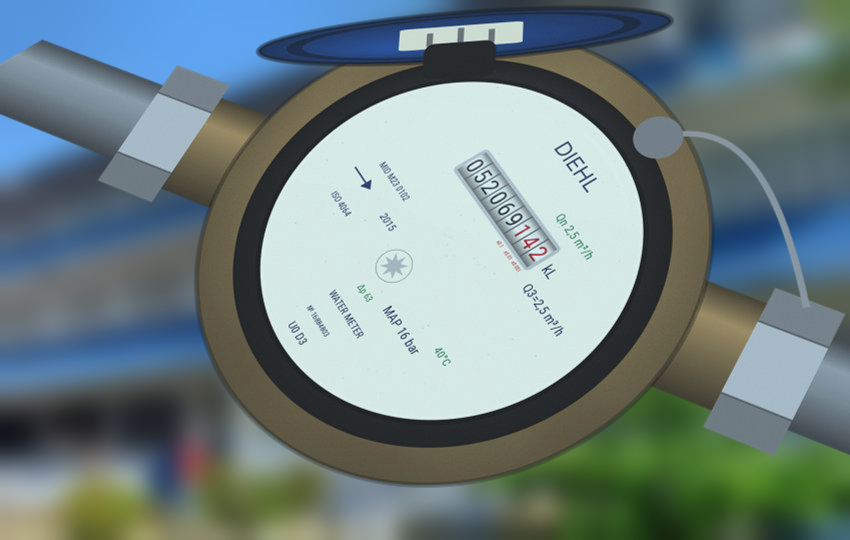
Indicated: 52069.142 (kL)
